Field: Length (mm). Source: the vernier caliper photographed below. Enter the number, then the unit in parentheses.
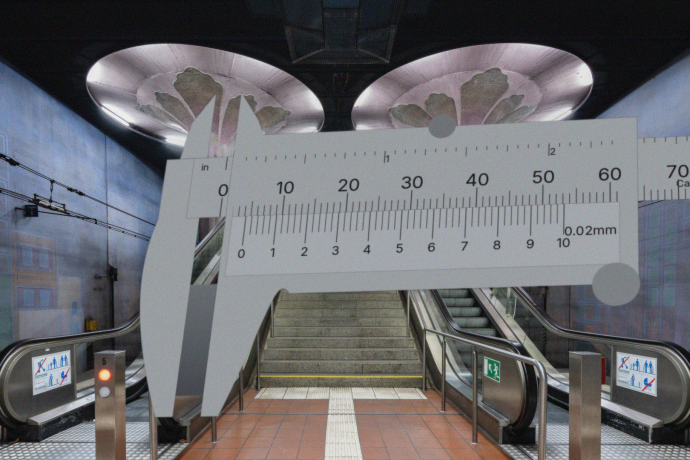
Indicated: 4.2 (mm)
